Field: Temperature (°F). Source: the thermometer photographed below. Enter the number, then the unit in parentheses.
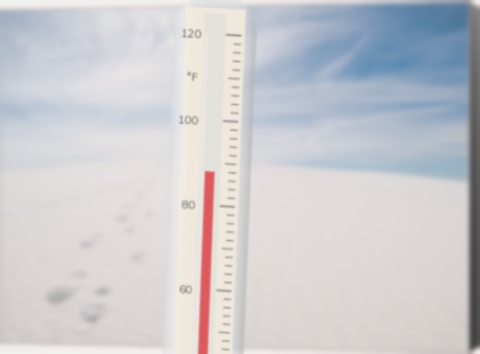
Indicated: 88 (°F)
